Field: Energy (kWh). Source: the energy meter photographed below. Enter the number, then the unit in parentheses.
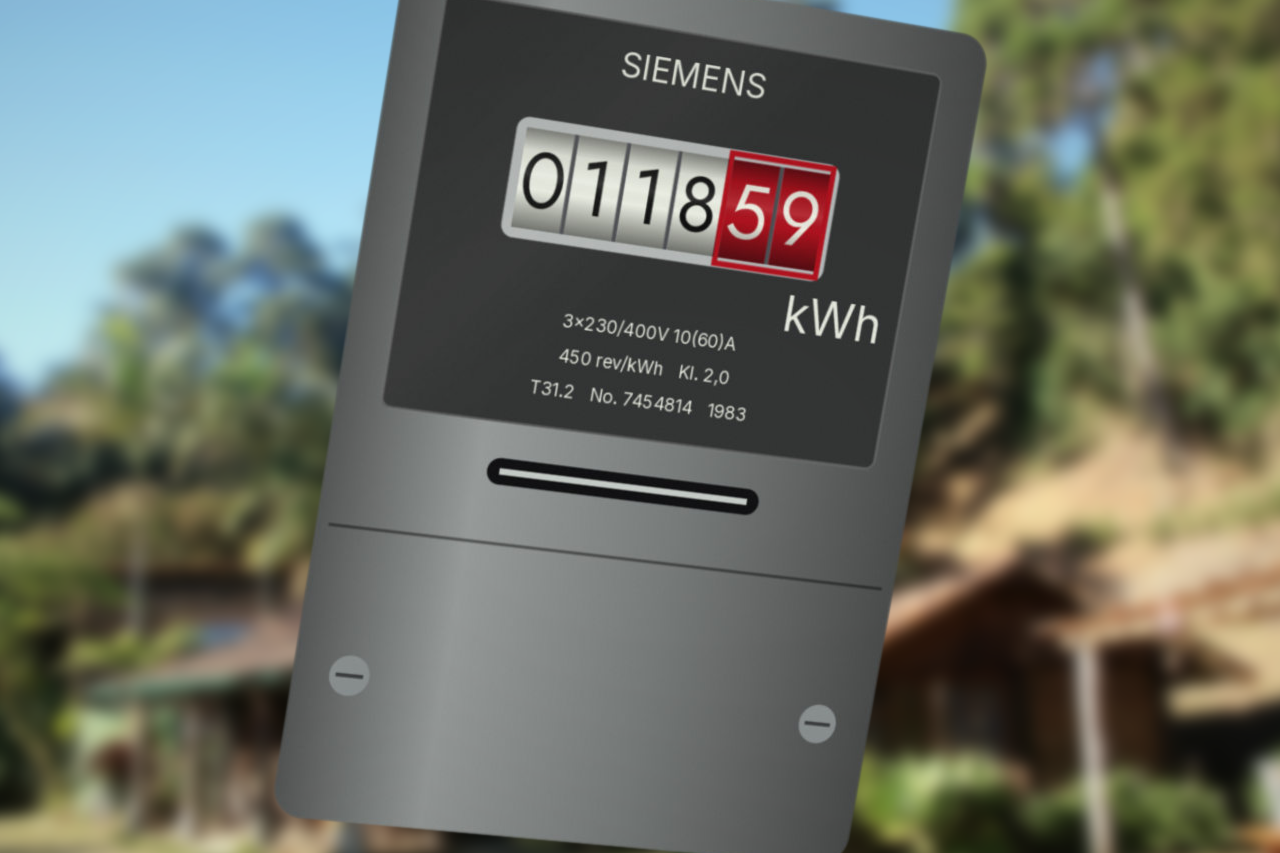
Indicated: 118.59 (kWh)
